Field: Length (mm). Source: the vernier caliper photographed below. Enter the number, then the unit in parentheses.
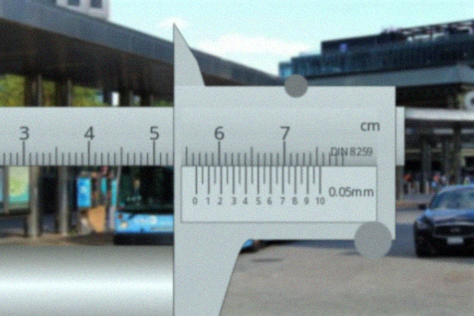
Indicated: 56.5 (mm)
